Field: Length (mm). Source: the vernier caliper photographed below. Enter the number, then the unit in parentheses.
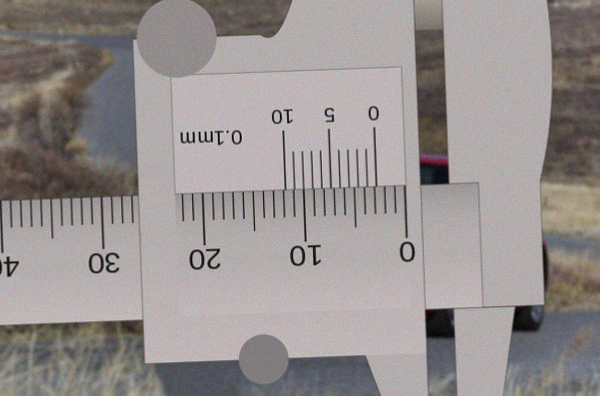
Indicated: 2.8 (mm)
